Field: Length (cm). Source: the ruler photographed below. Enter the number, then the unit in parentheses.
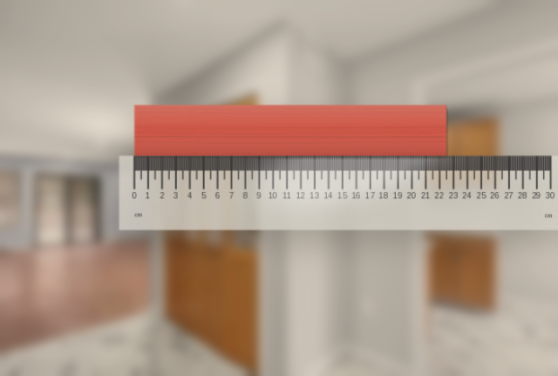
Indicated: 22.5 (cm)
